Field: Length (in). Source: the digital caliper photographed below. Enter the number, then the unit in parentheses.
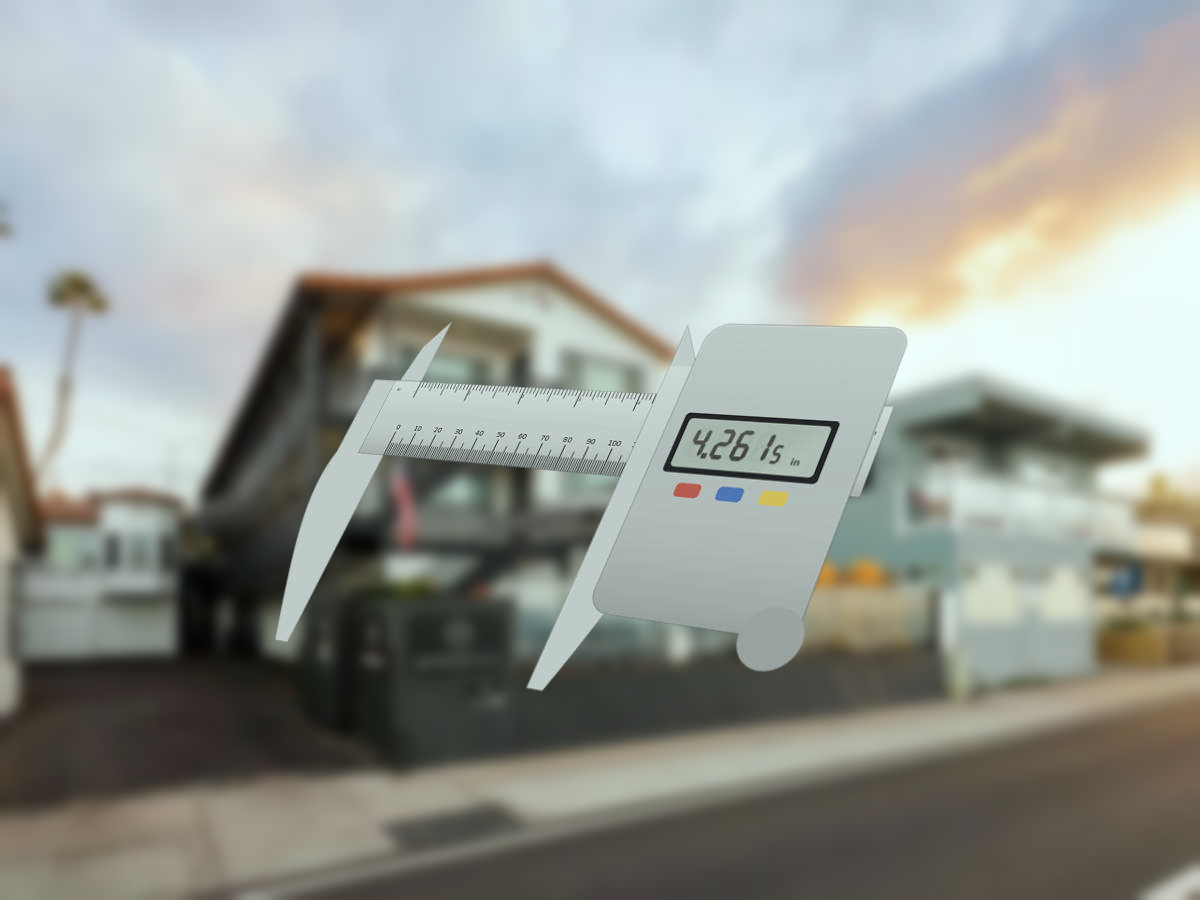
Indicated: 4.2615 (in)
